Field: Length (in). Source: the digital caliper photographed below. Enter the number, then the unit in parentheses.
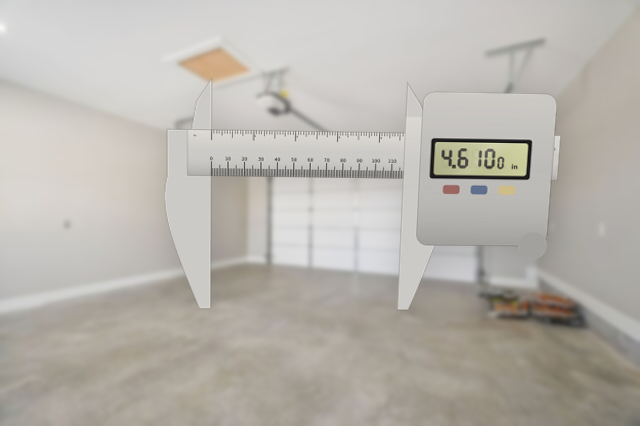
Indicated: 4.6100 (in)
